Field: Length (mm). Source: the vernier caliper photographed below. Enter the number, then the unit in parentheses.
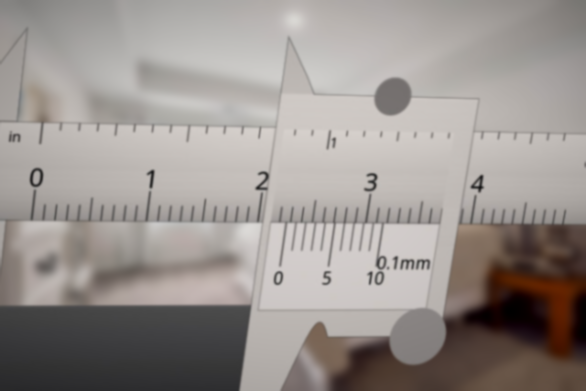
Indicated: 22.6 (mm)
